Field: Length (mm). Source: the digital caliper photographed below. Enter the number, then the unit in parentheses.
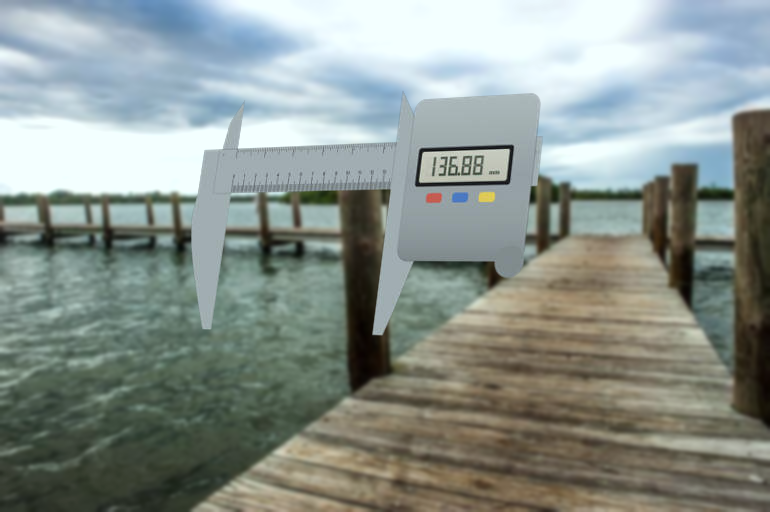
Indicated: 136.88 (mm)
